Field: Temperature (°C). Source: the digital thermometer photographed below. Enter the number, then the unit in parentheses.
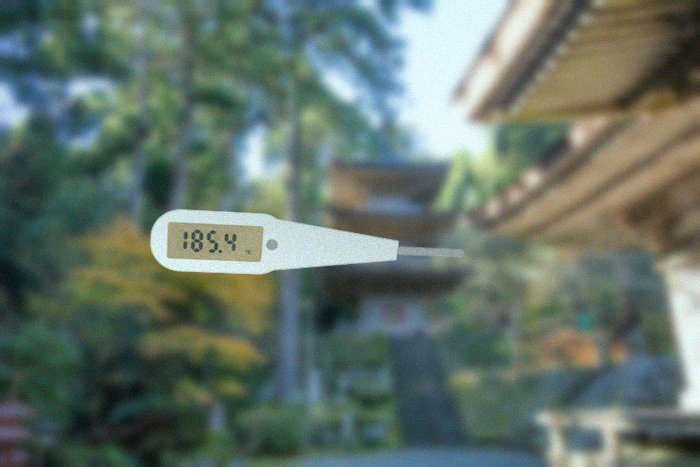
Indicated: 185.4 (°C)
